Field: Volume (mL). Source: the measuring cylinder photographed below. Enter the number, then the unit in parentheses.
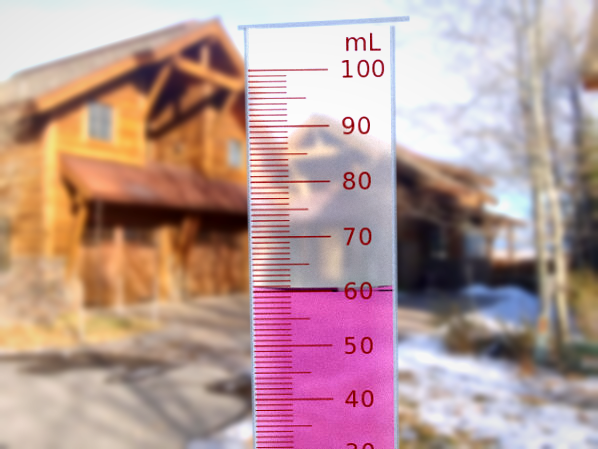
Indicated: 60 (mL)
